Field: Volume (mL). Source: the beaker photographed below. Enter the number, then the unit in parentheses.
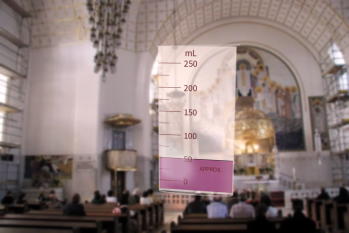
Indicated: 50 (mL)
